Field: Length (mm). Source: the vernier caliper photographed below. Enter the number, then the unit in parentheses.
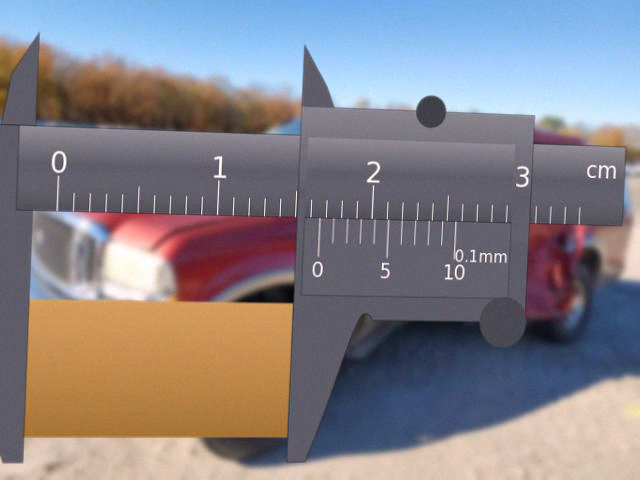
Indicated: 16.6 (mm)
